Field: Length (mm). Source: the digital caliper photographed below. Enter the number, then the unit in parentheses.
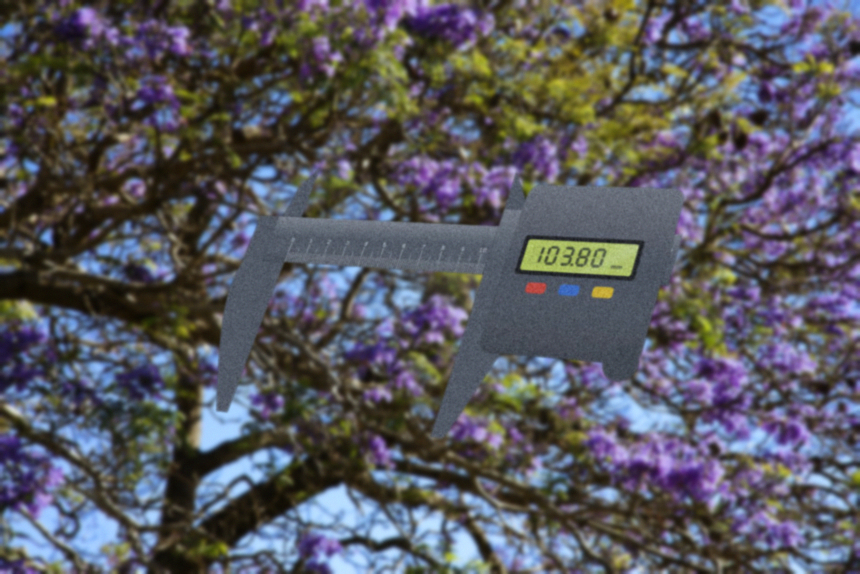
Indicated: 103.80 (mm)
